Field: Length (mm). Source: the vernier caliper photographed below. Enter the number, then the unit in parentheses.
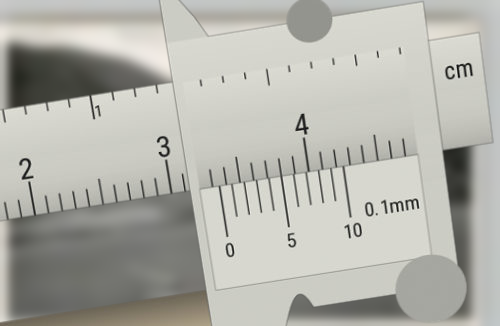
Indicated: 33.5 (mm)
